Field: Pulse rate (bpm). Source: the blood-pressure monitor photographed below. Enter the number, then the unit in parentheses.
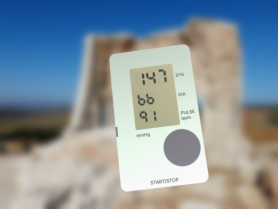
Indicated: 91 (bpm)
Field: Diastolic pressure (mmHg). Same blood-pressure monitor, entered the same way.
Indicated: 66 (mmHg)
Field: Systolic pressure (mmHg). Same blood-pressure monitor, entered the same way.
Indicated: 147 (mmHg)
